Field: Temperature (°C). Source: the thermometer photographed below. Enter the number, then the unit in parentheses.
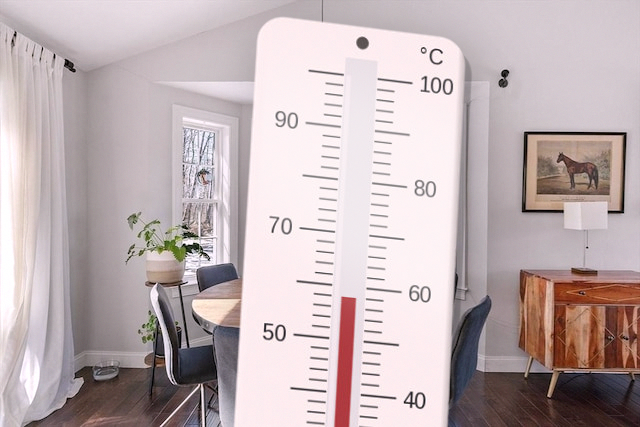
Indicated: 58 (°C)
